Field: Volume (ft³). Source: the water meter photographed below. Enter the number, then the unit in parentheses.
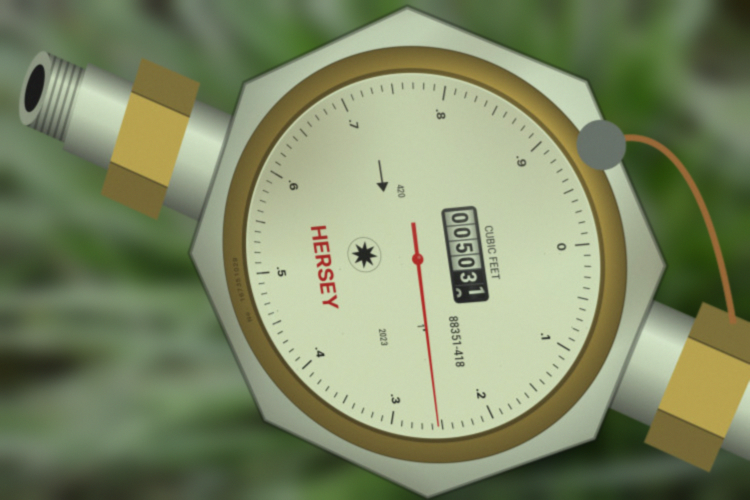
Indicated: 5031.25 (ft³)
